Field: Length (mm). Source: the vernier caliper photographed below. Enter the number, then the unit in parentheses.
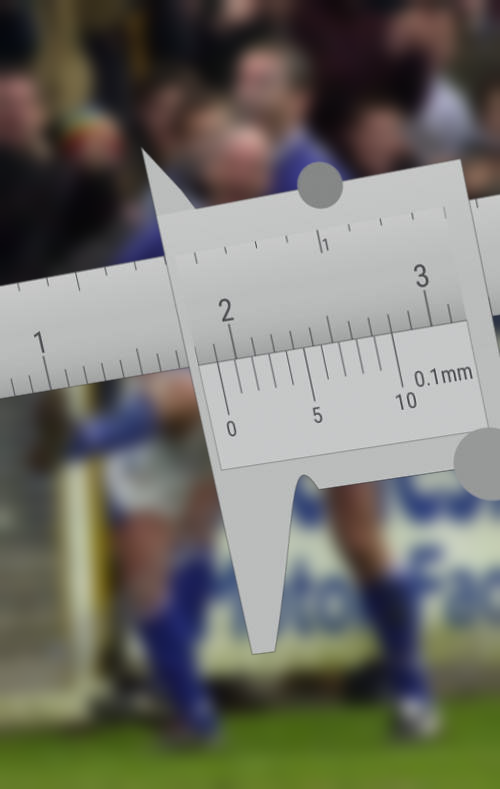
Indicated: 19.0 (mm)
